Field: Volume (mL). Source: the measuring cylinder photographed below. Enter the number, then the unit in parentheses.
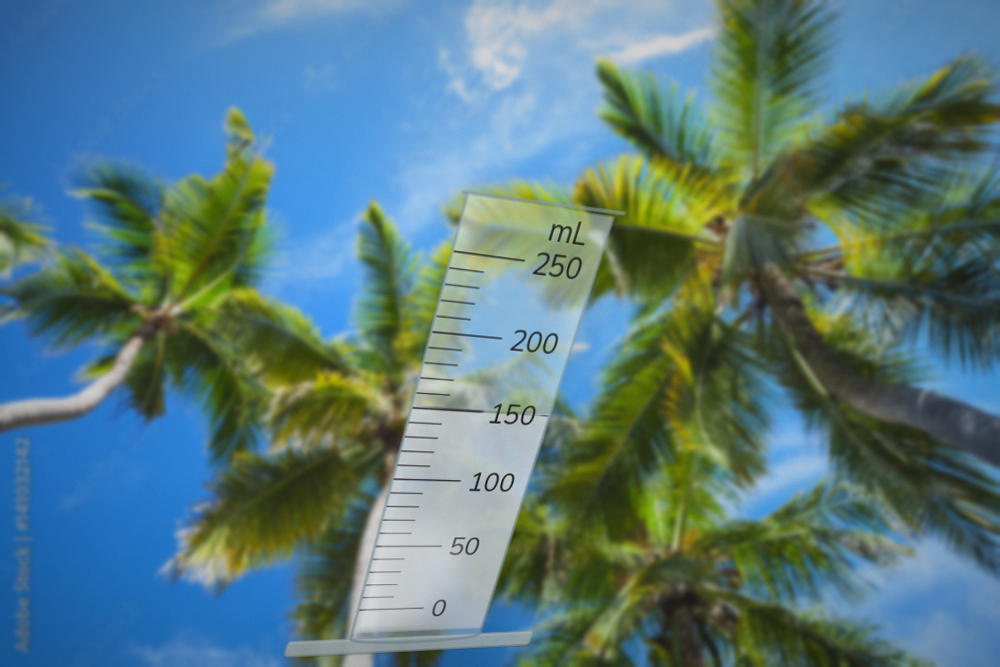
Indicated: 150 (mL)
